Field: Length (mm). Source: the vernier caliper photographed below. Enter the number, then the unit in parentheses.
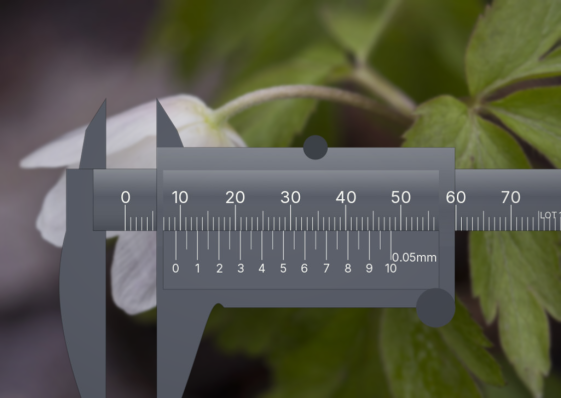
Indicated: 9.2 (mm)
